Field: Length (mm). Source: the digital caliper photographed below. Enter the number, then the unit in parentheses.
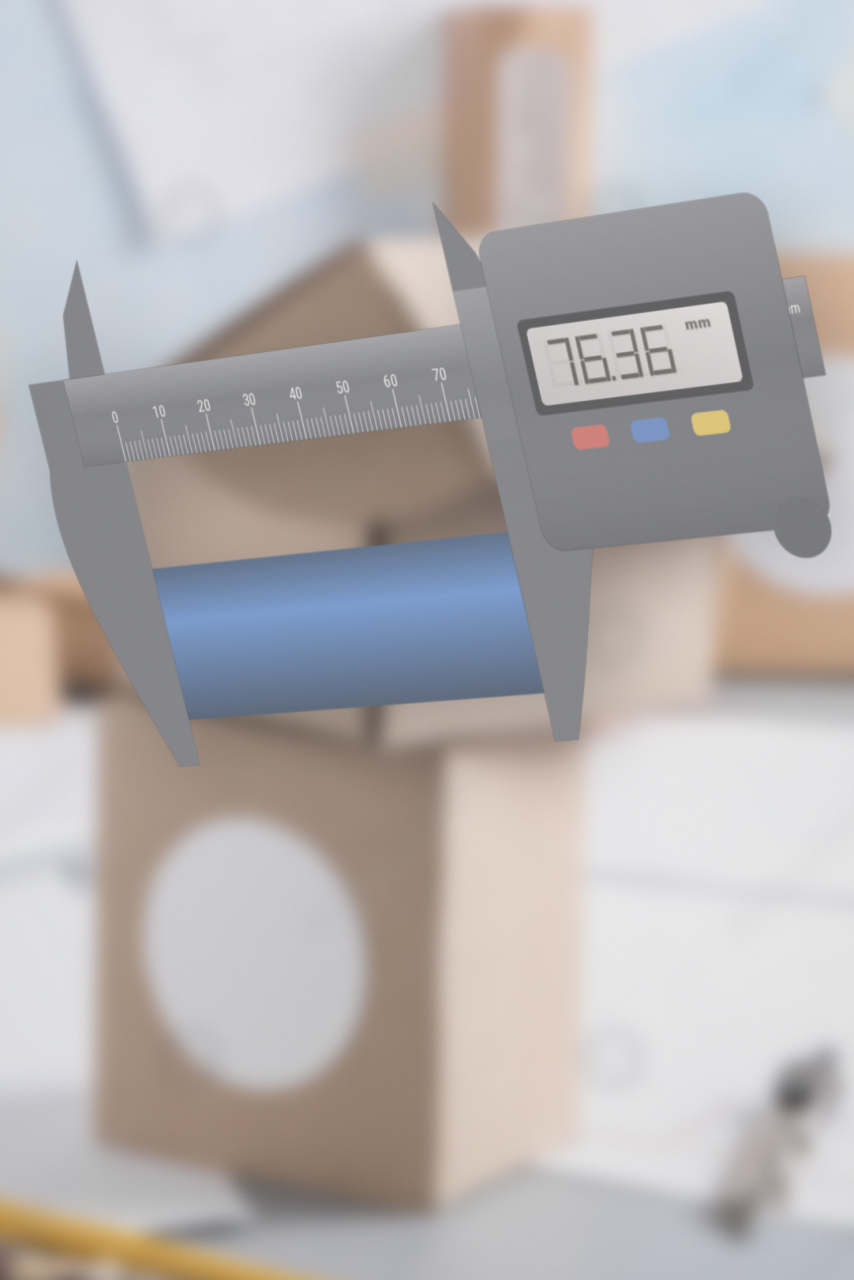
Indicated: 76.36 (mm)
